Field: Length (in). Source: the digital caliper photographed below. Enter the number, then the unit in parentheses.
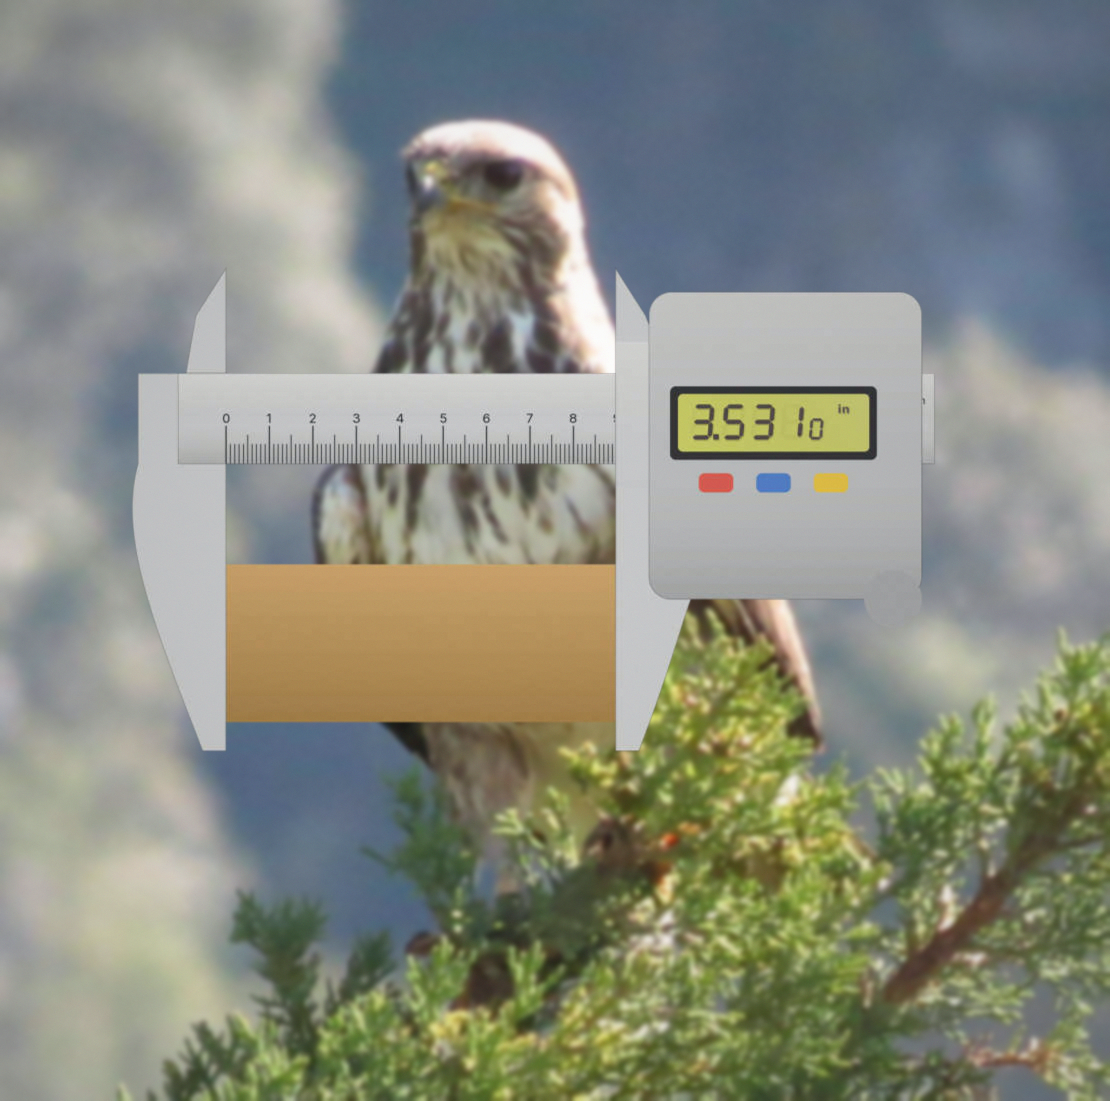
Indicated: 3.5310 (in)
